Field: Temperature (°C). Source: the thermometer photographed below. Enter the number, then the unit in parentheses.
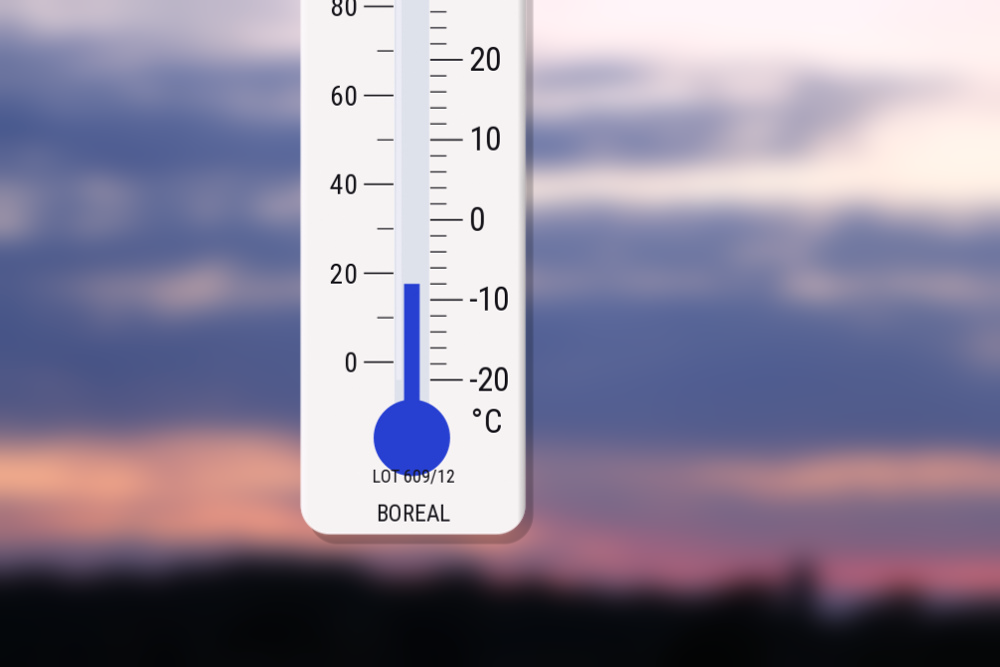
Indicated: -8 (°C)
